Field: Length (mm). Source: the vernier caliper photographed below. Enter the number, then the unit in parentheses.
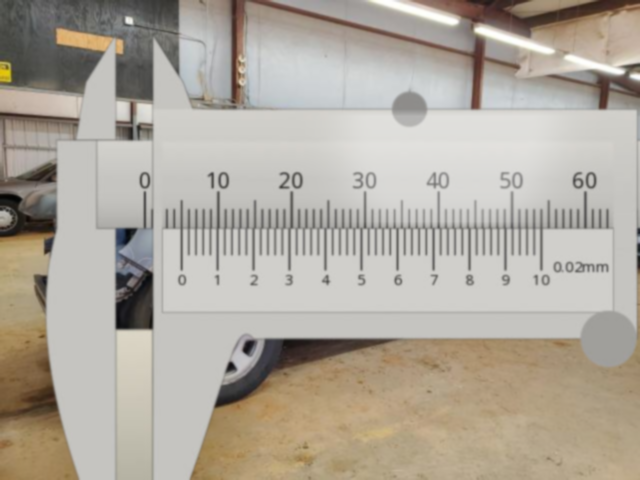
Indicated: 5.0 (mm)
